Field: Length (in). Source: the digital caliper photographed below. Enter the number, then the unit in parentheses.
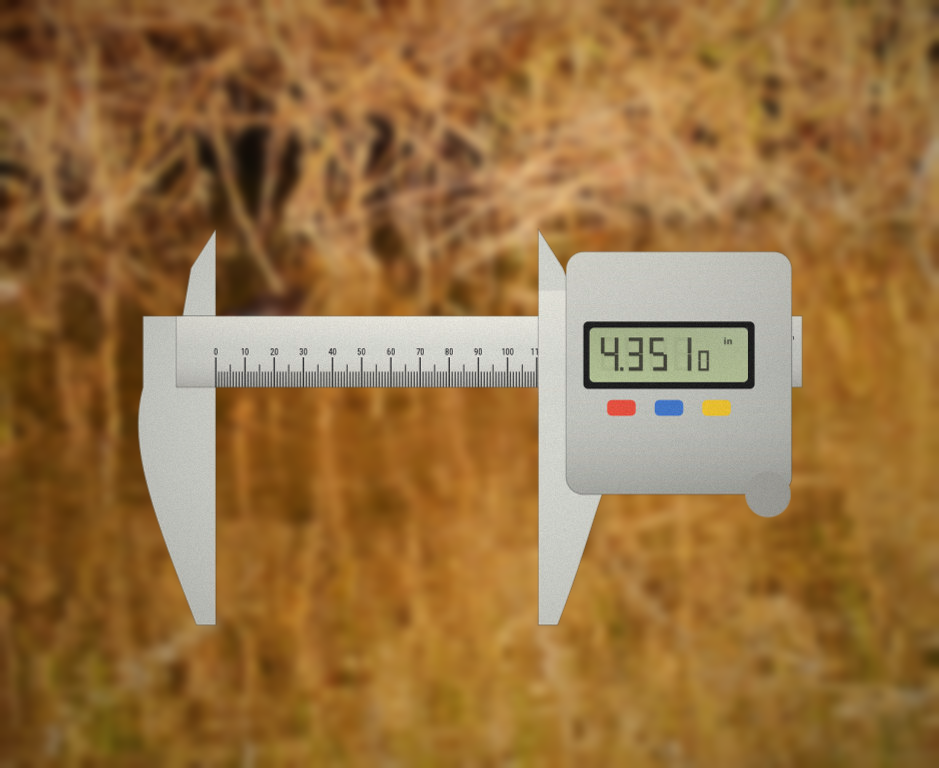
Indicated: 4.3510 (in)
